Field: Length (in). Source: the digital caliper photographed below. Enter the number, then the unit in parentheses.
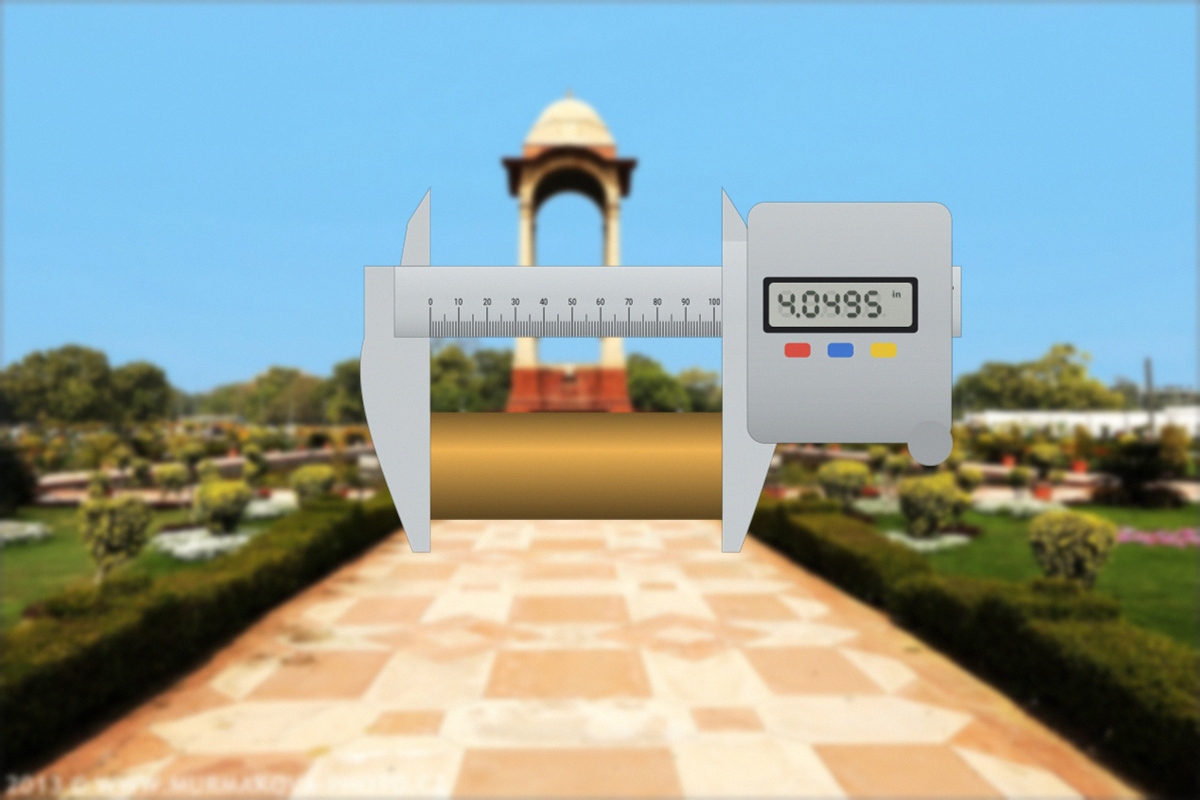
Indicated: 4.0495 (in)
